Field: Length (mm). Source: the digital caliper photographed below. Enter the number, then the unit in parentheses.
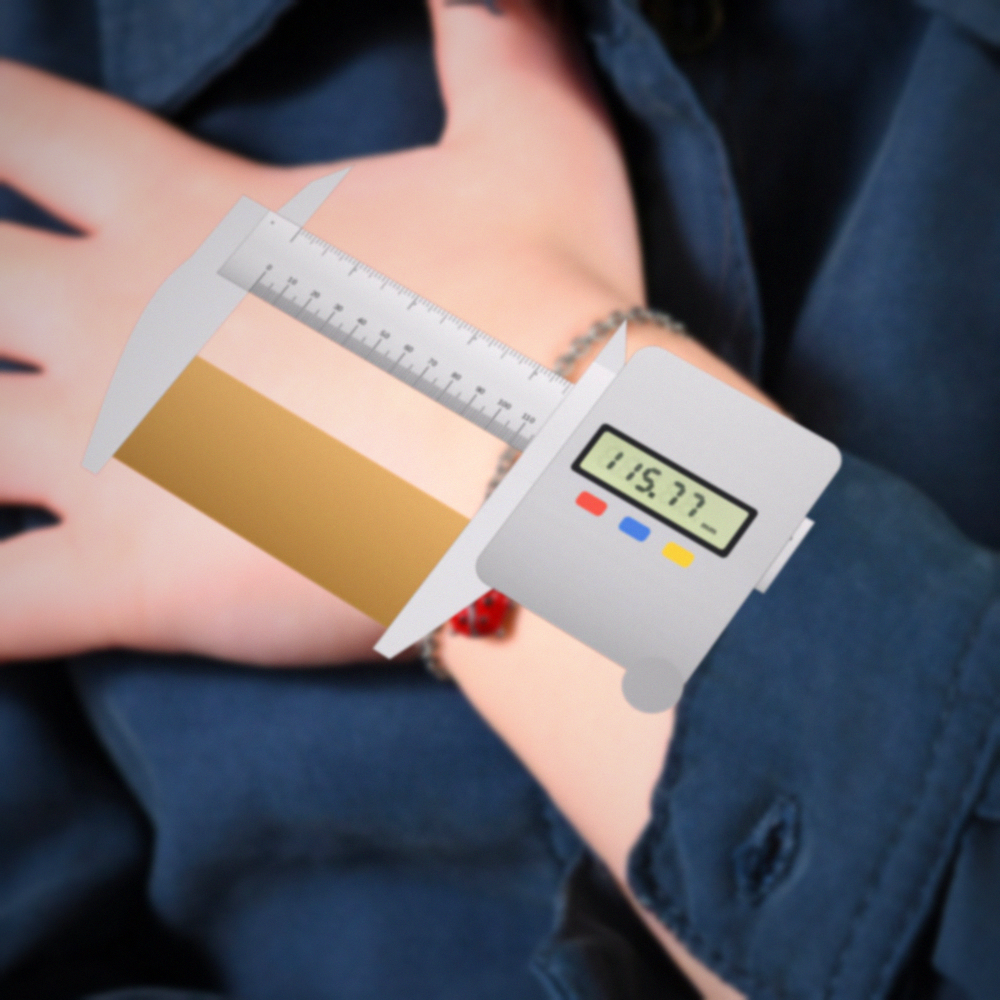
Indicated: 115.77 (mm)
